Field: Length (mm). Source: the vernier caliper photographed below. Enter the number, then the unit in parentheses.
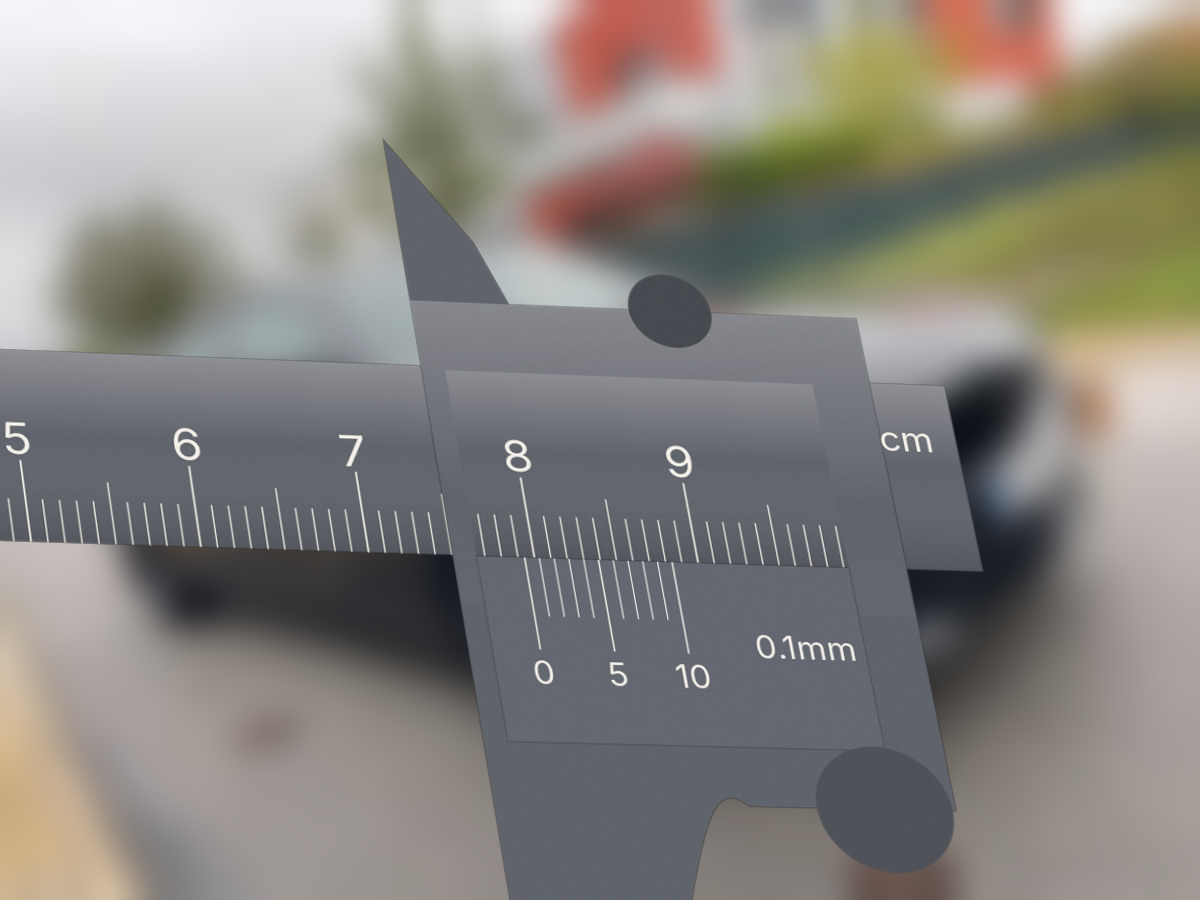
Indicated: 79.4 (mm)
